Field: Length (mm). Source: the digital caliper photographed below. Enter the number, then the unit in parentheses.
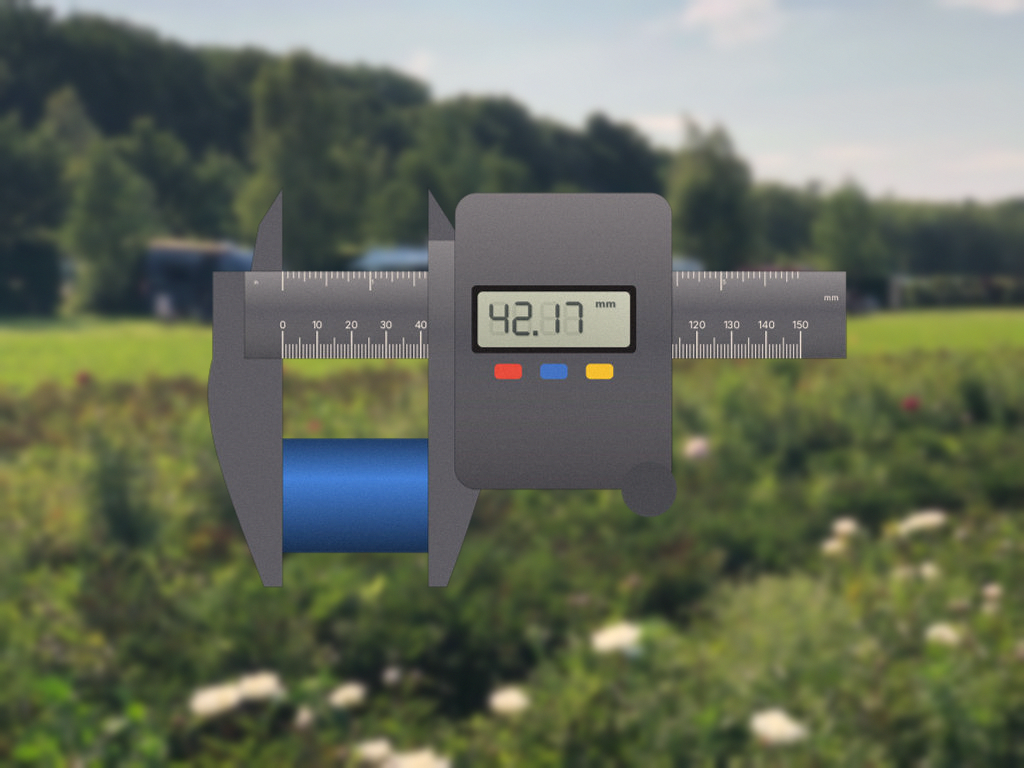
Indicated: 42.17 (mm)
